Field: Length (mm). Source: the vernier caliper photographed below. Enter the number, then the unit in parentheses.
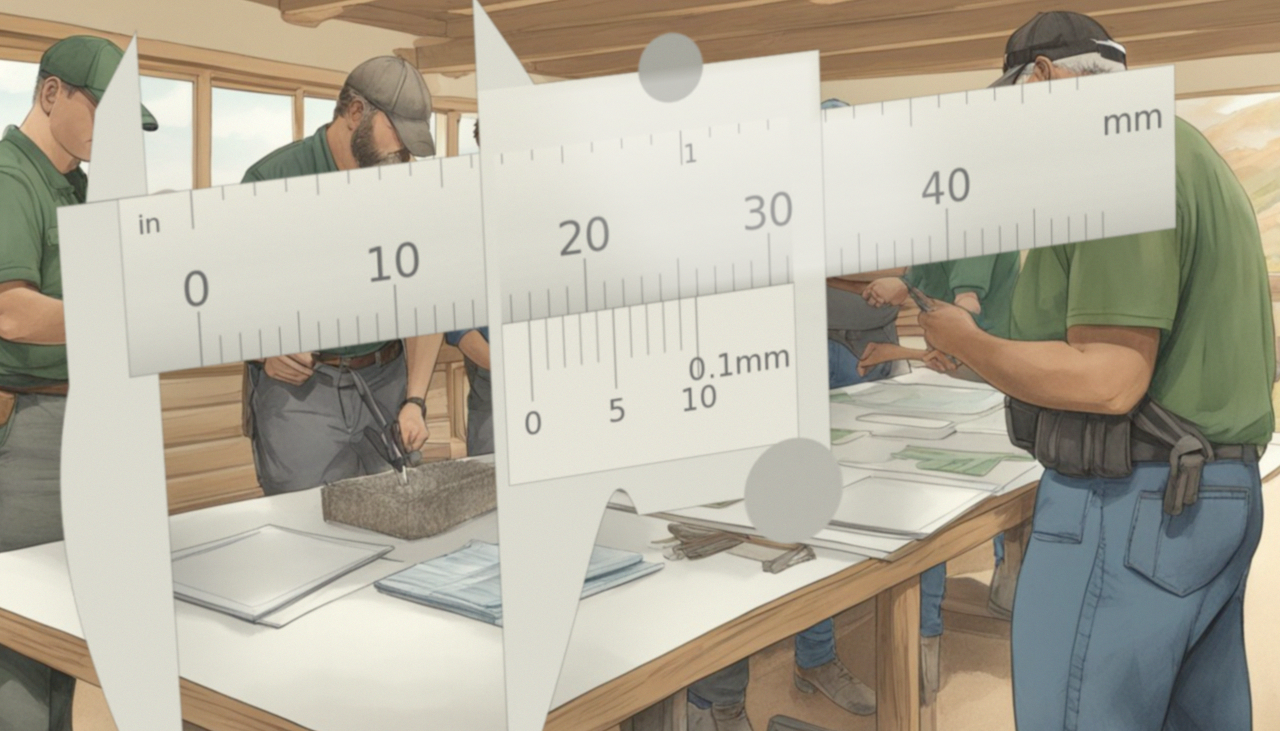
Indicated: 16.9 (mm)
